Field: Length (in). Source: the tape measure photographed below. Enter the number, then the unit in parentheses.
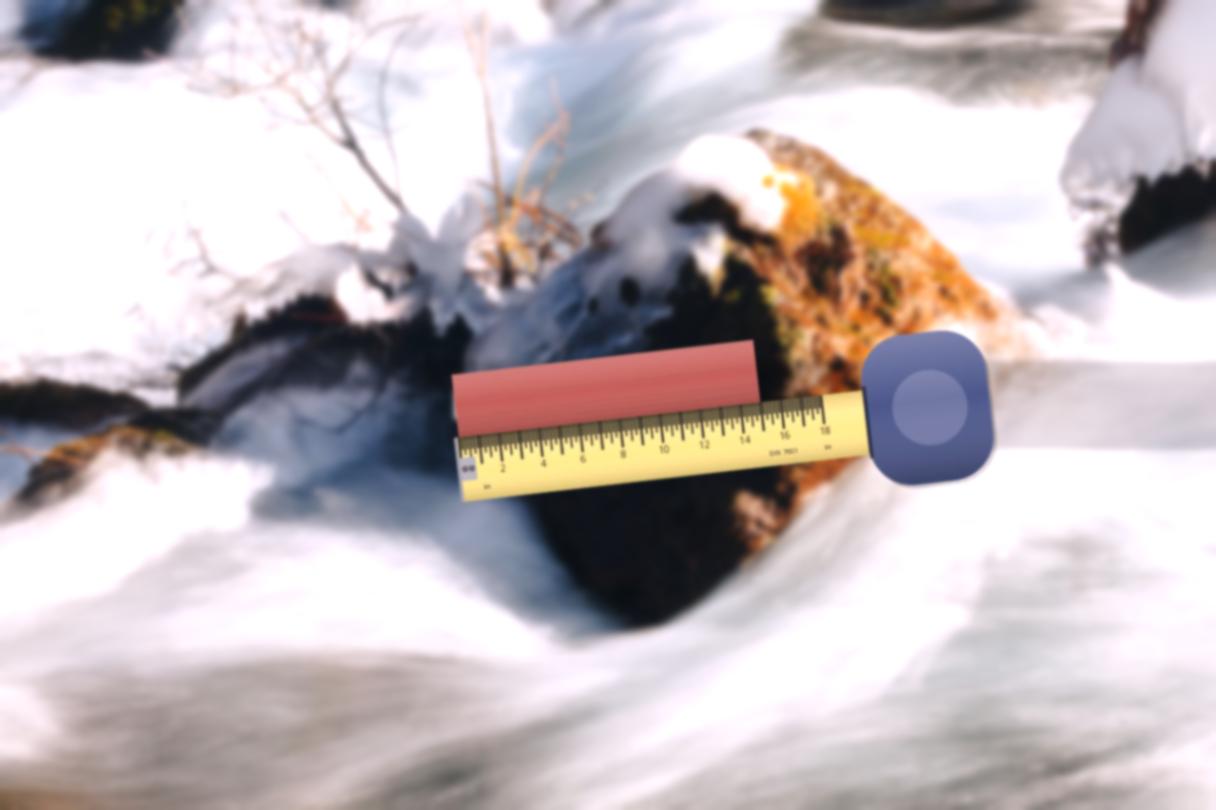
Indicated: 15 (in)
